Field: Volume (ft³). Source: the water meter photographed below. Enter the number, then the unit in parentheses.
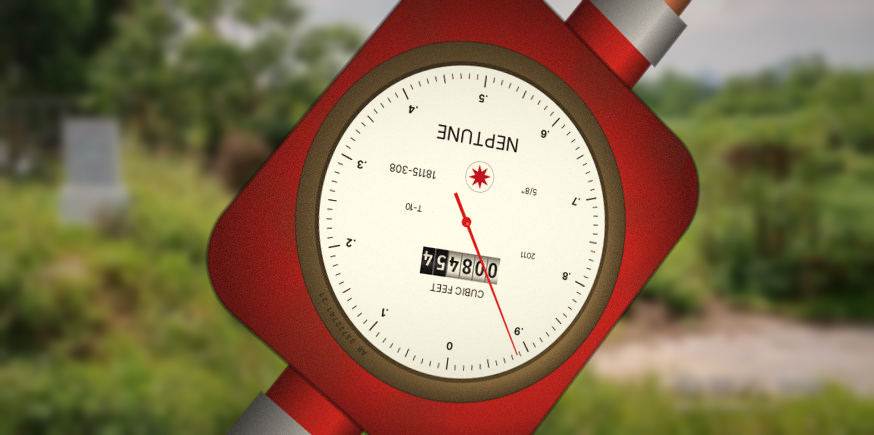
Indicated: 8453.91 (ft³)
